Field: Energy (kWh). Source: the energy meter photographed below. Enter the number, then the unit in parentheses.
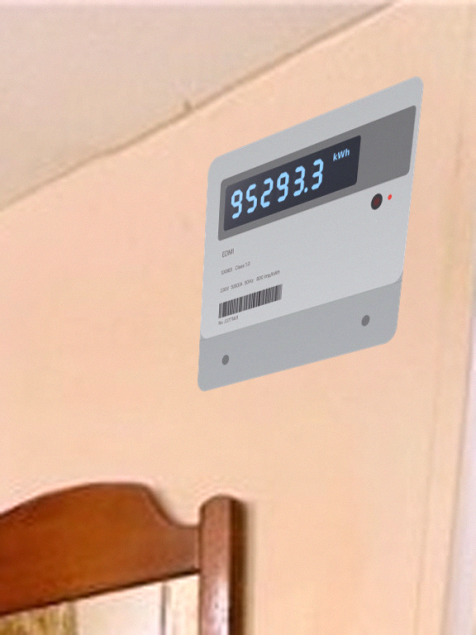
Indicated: 95293.3 (kWh)
